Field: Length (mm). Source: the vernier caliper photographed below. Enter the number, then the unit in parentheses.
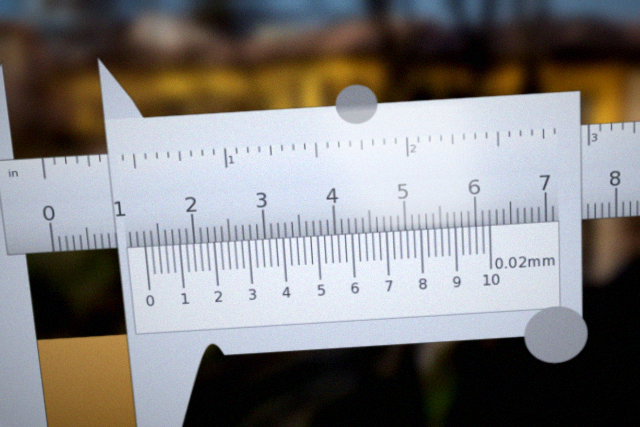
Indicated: 13.0 (mm)
